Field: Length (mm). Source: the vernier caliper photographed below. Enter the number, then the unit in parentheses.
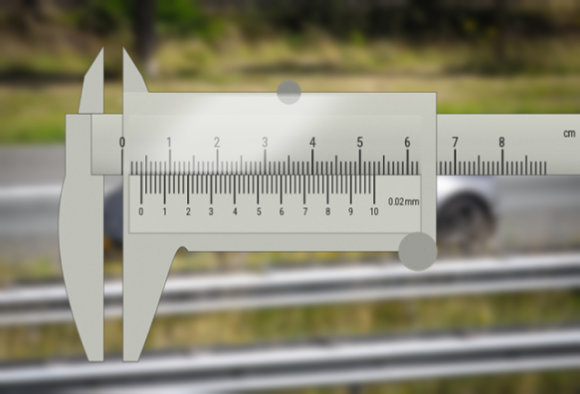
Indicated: 4.0 (mm)
